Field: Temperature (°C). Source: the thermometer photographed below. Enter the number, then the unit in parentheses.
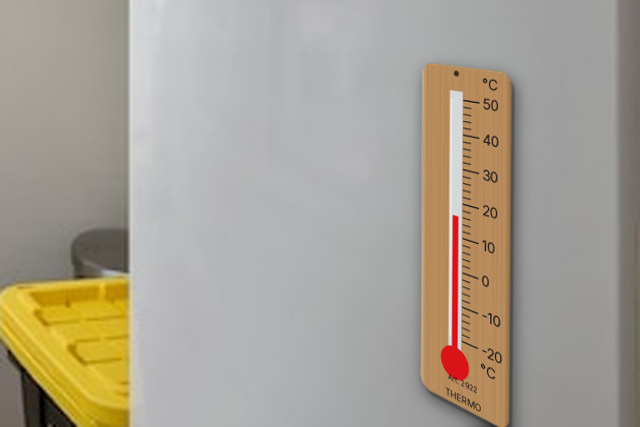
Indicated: 16 (°C)
